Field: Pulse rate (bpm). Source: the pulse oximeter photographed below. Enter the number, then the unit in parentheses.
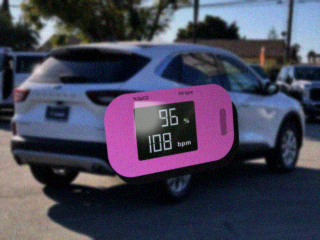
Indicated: 108 (bpm)
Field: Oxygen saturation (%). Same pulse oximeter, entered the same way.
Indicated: 96 (%)
